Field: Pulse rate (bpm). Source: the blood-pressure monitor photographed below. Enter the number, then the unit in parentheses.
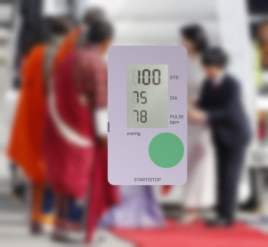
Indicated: 78 (bpm)
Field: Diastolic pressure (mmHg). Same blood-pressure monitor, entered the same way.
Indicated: 75 (mmHg)
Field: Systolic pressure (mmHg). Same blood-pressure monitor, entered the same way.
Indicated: 100 (mmHg)
